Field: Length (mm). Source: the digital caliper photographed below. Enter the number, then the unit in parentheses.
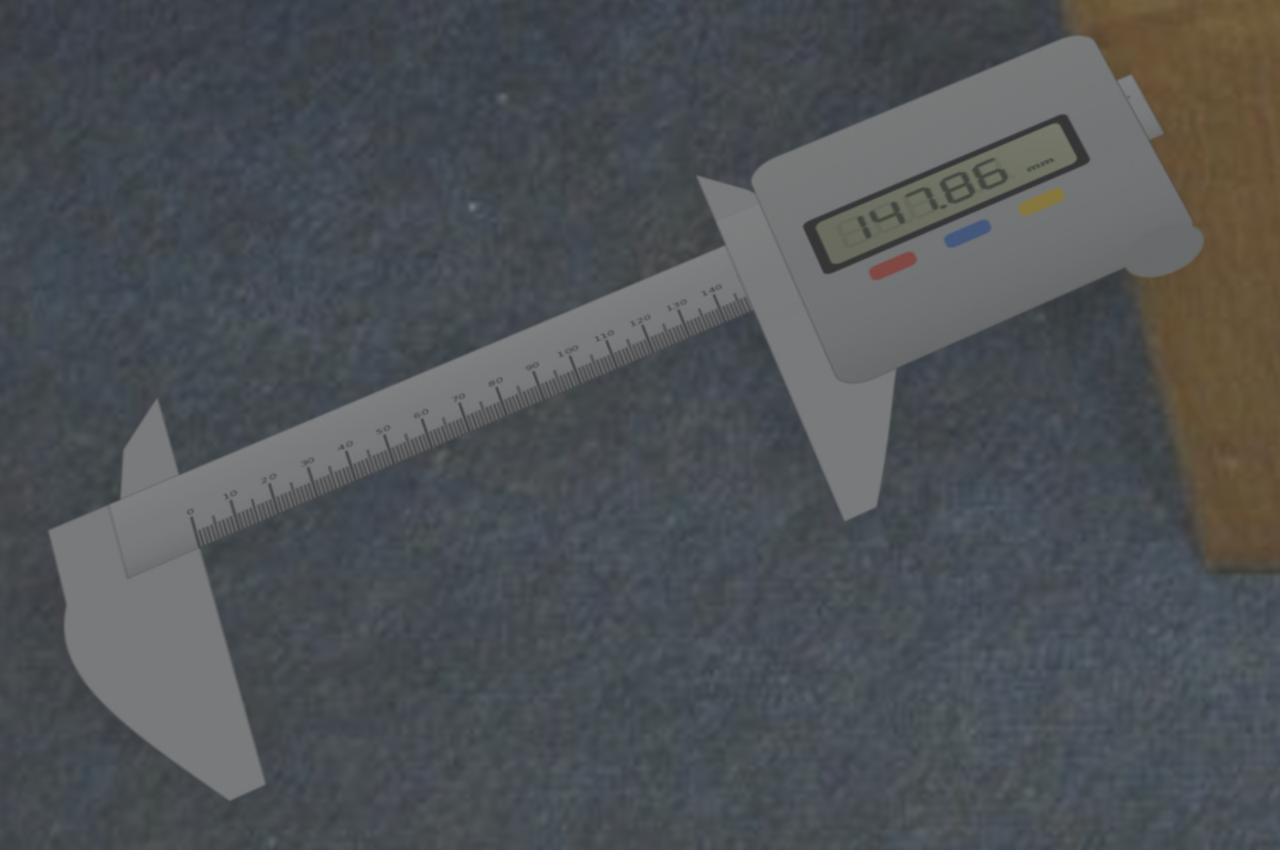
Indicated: 147.86 (mm)
